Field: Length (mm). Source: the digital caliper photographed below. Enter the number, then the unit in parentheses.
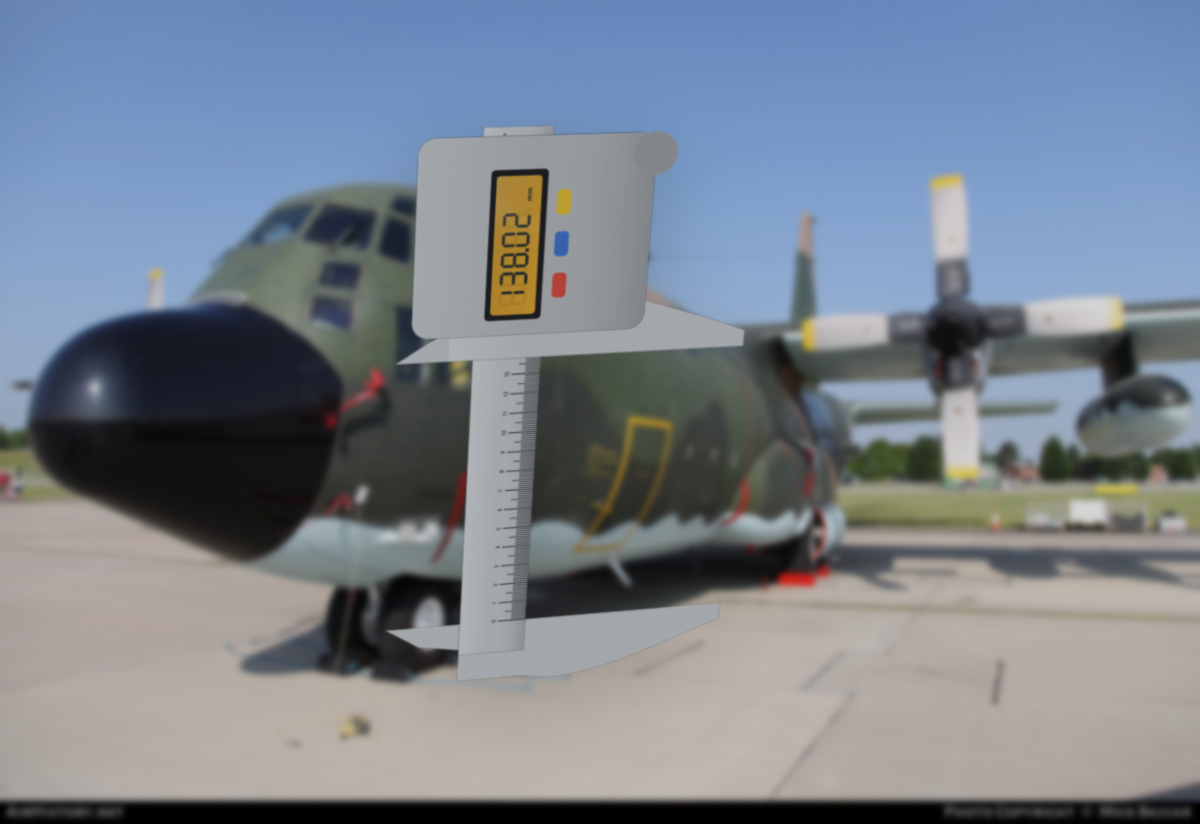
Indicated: 138.02 (mm)
